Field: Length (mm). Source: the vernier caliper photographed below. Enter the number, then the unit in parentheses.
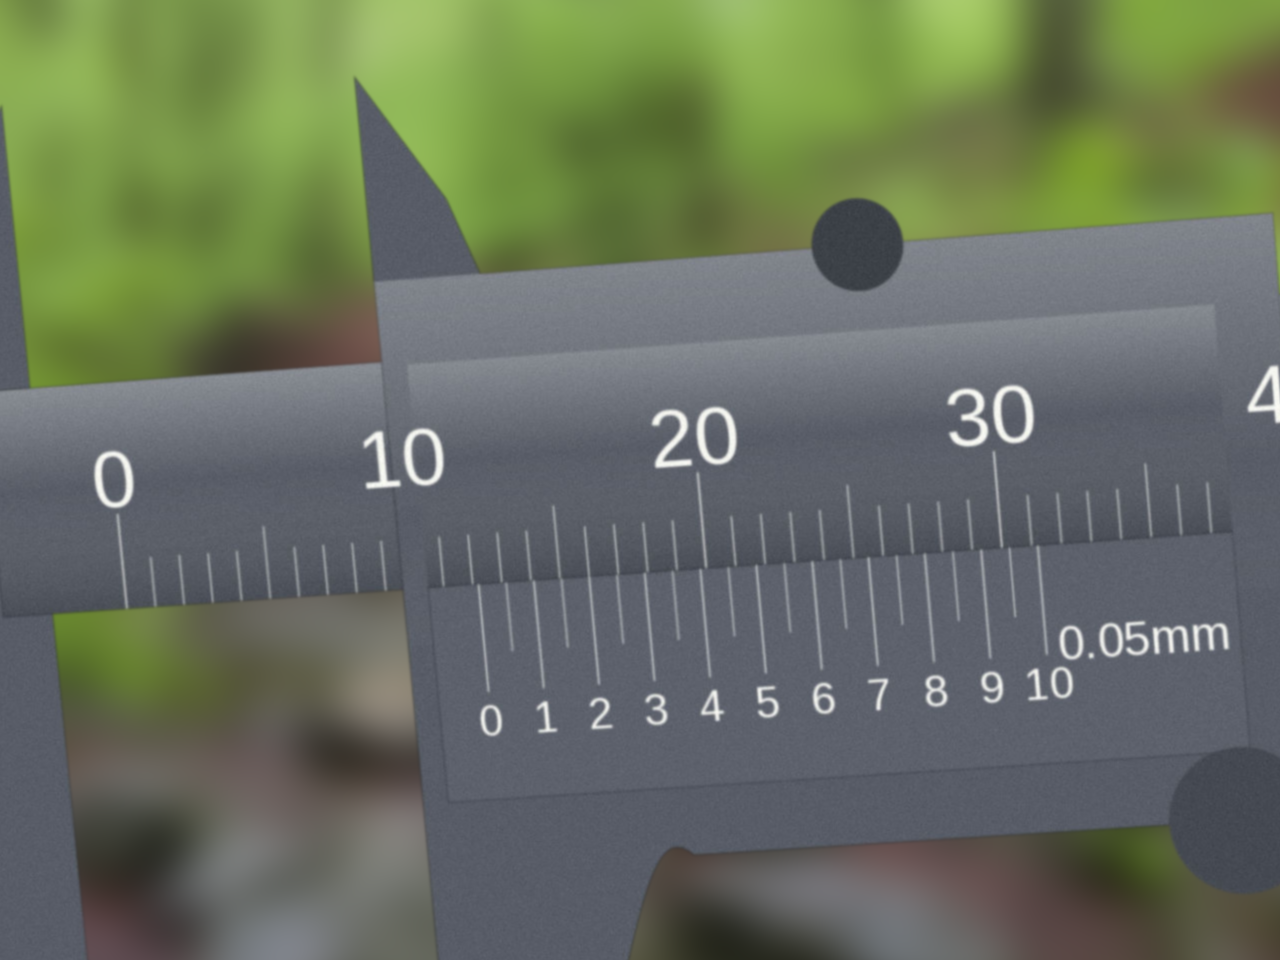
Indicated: 12.2 (mm)
